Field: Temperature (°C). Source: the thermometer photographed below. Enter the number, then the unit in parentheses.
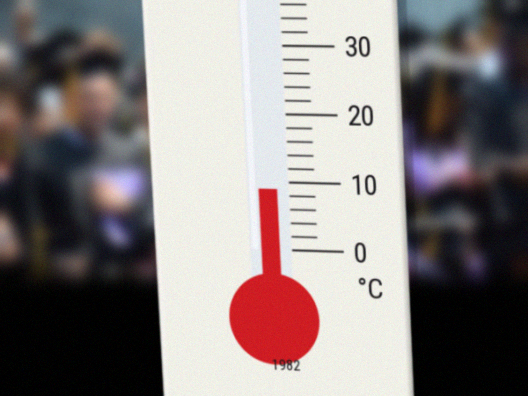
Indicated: 9 (°C)
